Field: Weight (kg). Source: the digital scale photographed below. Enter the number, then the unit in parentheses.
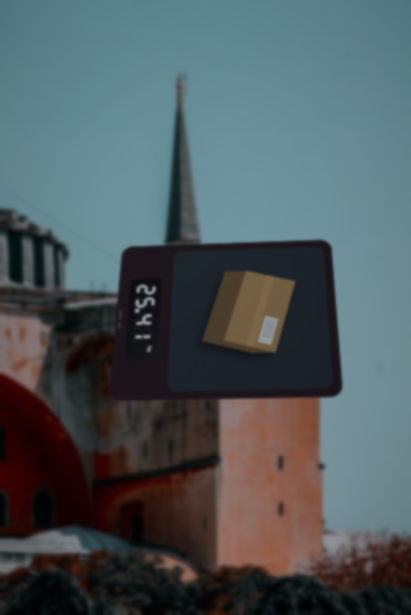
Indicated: 25.41 (kg)
